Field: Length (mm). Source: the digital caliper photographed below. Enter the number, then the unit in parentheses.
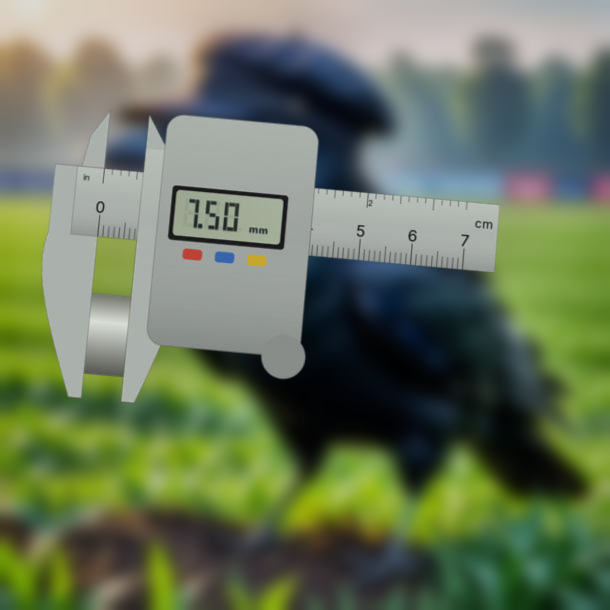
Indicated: 7.50 (mm)
